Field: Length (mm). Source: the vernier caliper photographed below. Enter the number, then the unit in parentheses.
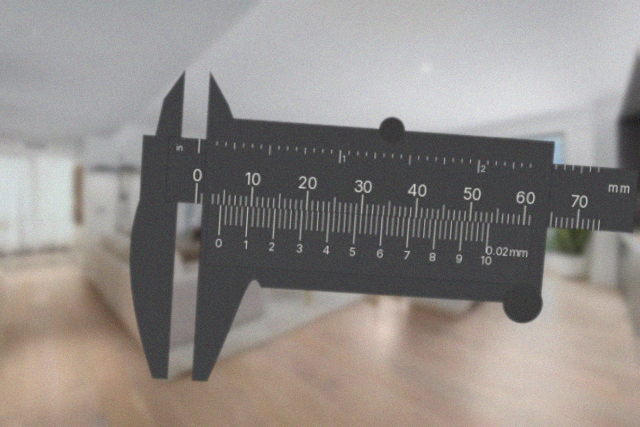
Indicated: 4.5 (mm)
